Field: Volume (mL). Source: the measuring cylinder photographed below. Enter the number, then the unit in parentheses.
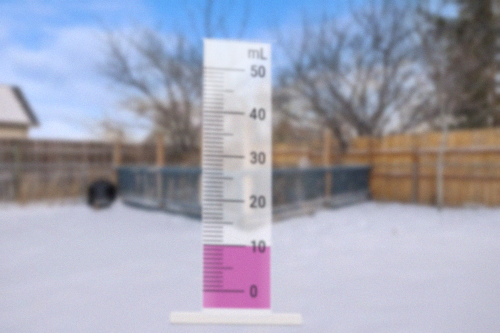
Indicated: 10 (mL)
